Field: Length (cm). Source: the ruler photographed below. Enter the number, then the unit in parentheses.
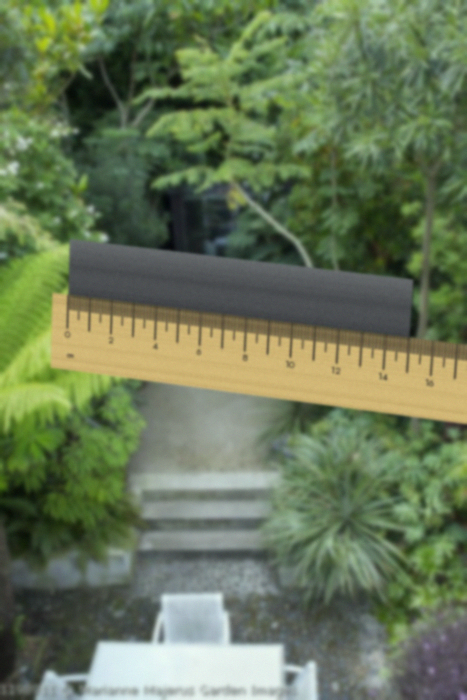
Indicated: 15 (cm)
